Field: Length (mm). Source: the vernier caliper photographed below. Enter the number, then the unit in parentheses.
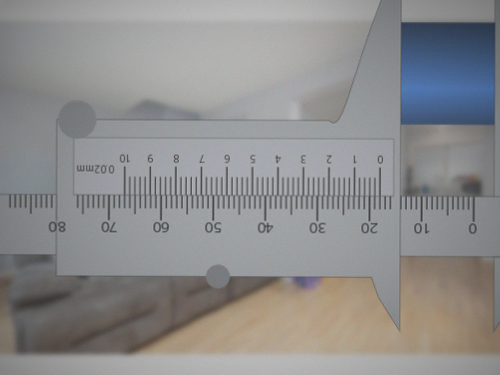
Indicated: 18.0 (mm)
